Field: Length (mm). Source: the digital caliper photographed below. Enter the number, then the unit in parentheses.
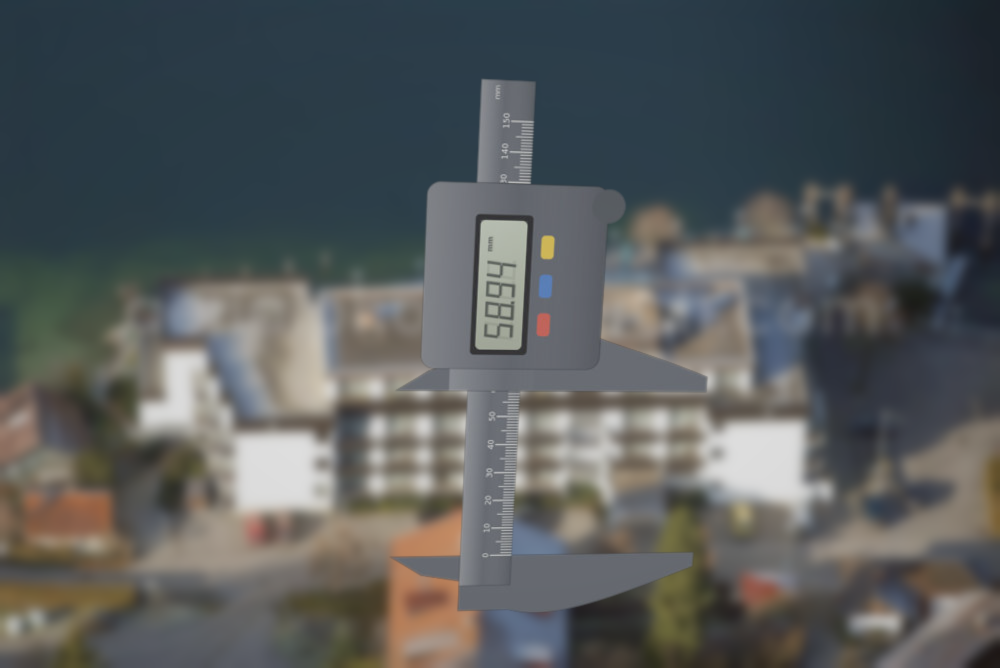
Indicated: 58.94 (mm)
